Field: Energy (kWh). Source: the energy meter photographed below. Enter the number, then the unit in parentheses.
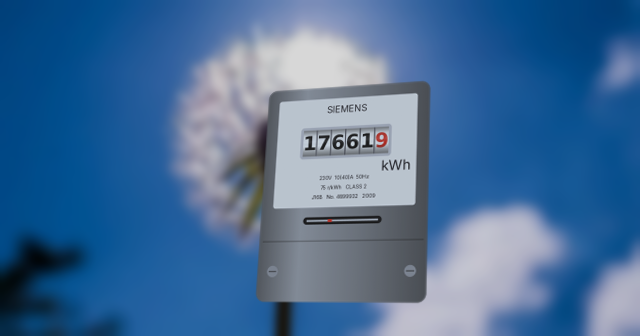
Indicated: 17661.9 (kWh)
